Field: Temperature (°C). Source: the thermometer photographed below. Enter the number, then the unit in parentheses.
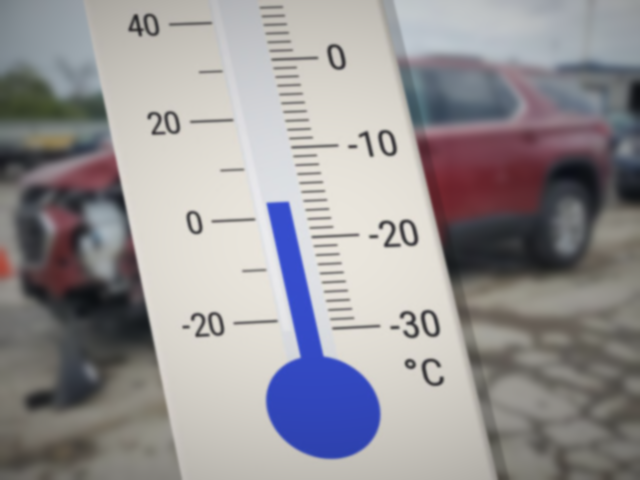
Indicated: -16 (°C)
